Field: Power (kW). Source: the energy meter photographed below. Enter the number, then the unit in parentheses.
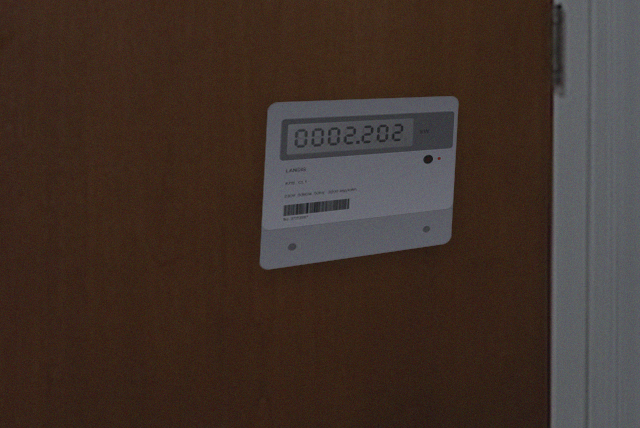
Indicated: 2.202 (kW)
